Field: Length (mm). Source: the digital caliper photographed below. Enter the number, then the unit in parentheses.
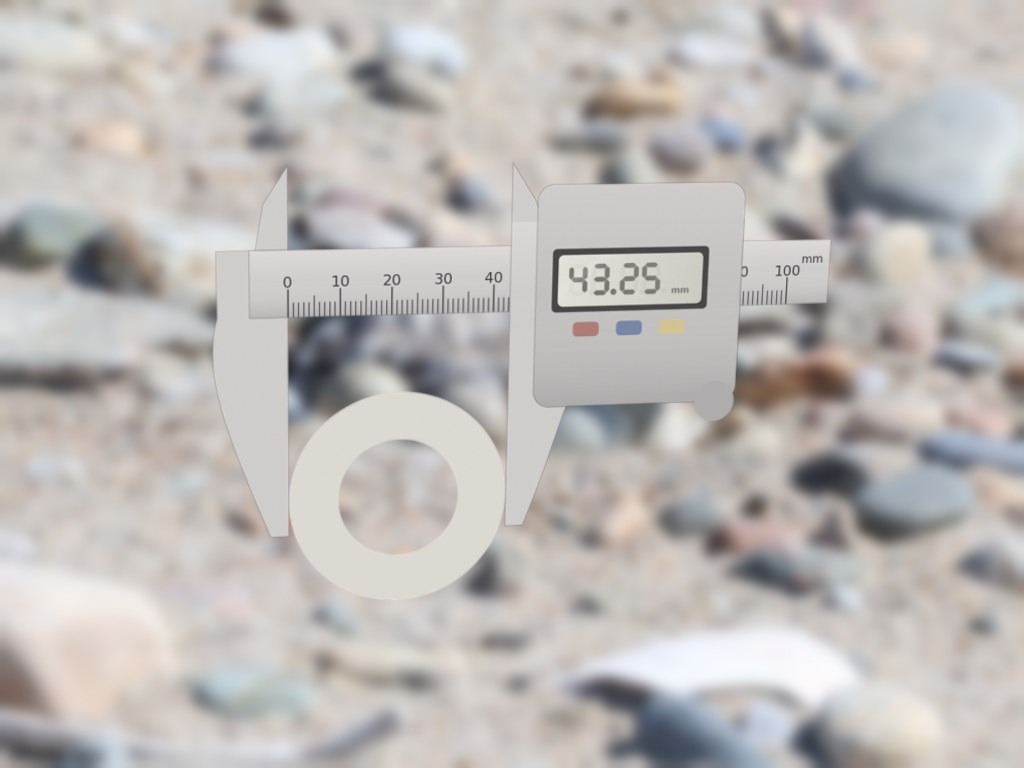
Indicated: 43.25 (mm)
